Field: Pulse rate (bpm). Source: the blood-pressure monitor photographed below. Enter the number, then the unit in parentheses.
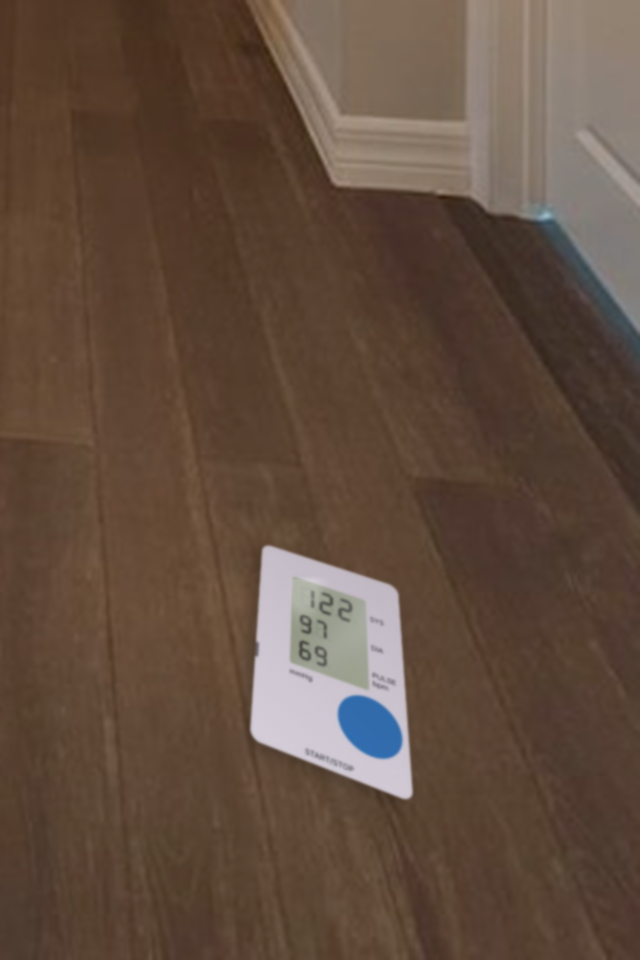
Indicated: 69 (bpm)
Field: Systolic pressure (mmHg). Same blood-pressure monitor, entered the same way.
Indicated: 122 (mmHg)
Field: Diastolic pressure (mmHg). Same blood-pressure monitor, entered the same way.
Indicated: 97 (mmHg)
